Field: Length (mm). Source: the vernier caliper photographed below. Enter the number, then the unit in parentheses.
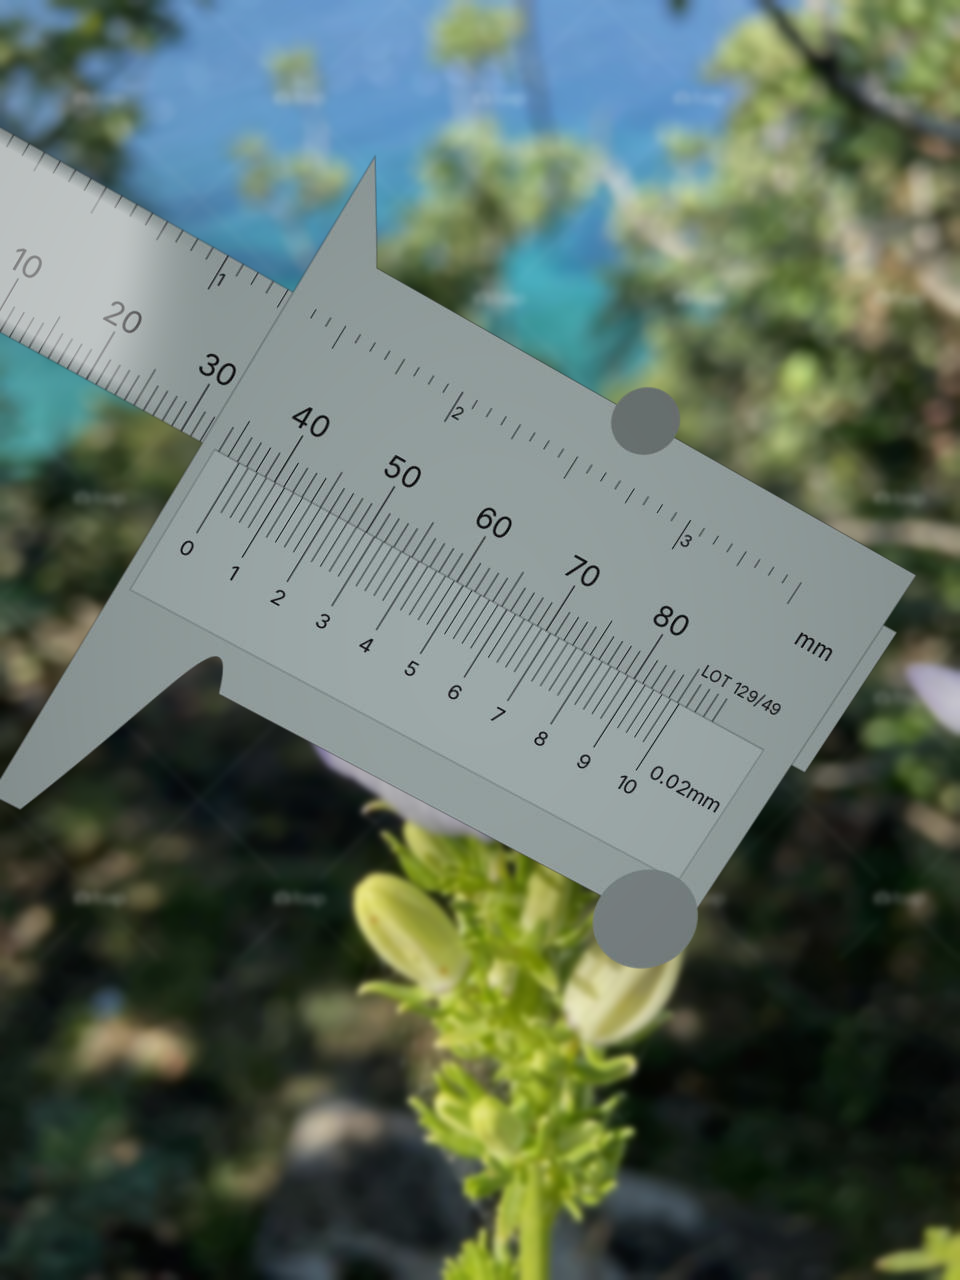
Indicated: 36.2 (mm)
